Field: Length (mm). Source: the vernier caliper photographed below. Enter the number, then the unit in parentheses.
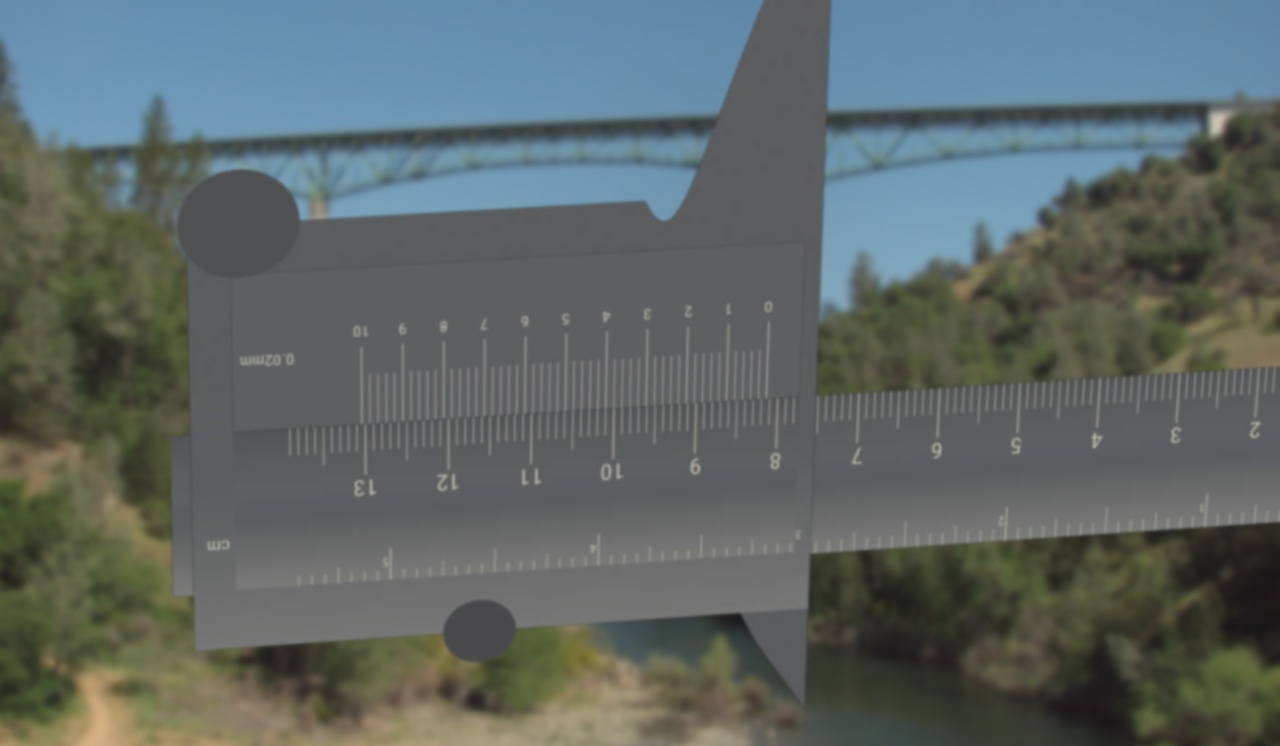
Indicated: 81.4 (mm)
